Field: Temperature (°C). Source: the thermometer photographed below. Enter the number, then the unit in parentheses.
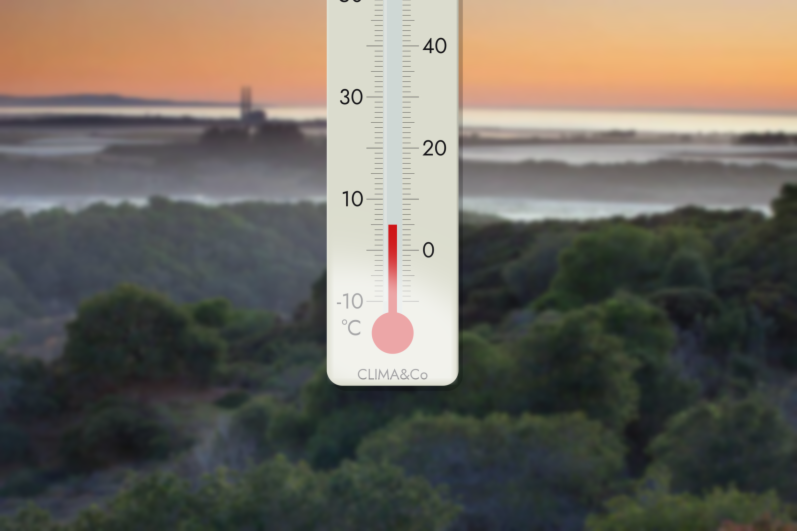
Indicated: 5 (°C)
